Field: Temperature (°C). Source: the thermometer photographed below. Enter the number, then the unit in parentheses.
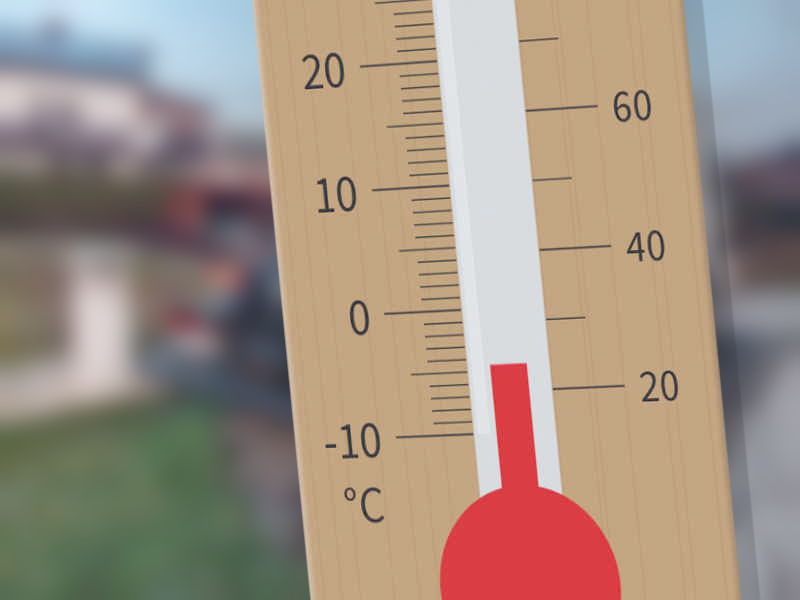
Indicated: -4.5 (°C)
